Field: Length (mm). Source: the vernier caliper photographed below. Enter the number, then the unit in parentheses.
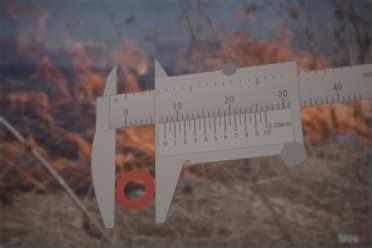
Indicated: 7.6 (mm)
